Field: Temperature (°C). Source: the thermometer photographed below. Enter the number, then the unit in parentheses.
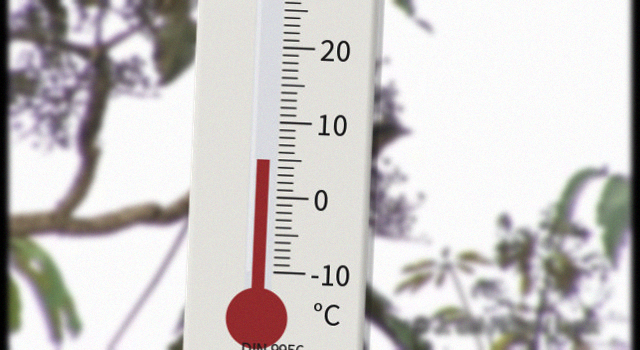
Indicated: 5 (°C)
